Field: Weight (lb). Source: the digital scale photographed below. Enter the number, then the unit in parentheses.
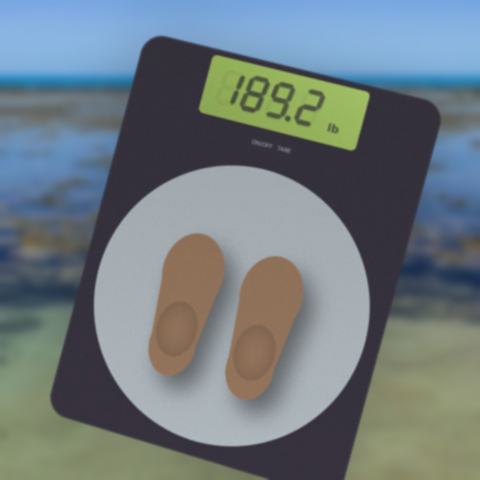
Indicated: 189.2 (lb)
